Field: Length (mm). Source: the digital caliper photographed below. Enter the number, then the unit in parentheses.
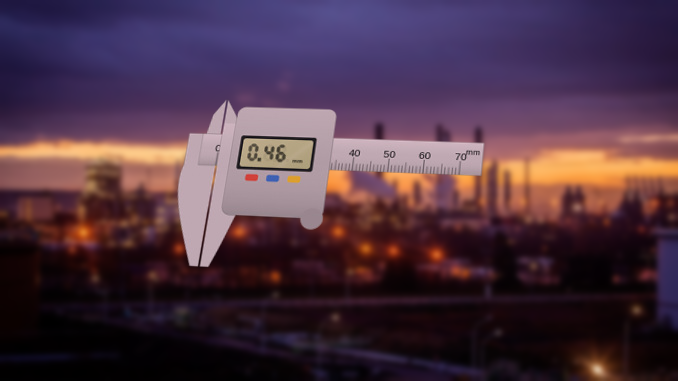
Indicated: 0.46 (mm)
